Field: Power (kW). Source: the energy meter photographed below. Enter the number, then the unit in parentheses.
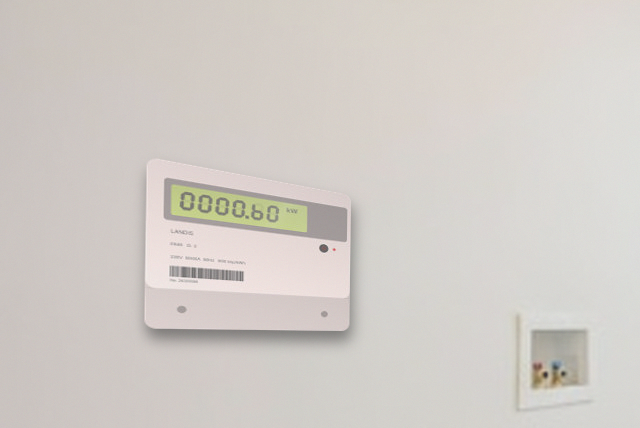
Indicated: 0.60 (kW)
